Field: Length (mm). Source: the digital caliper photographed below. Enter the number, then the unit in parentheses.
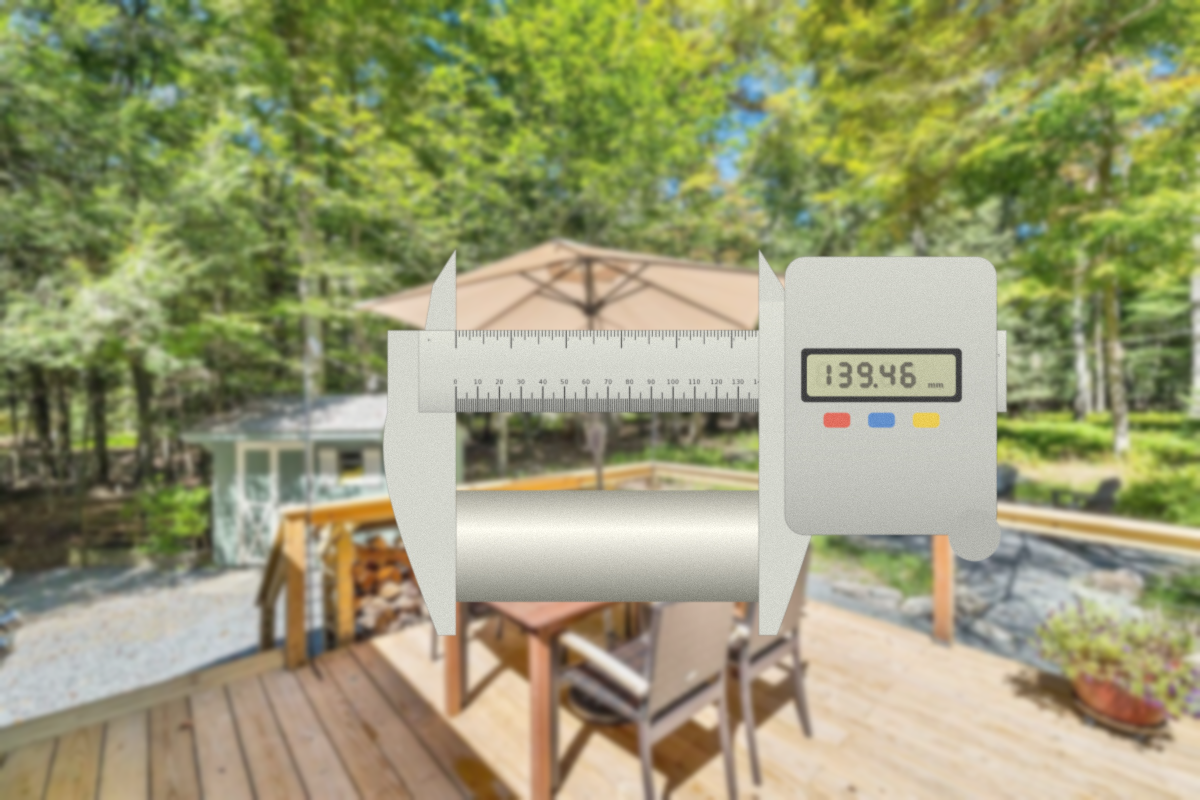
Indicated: 139.46 (mm)
